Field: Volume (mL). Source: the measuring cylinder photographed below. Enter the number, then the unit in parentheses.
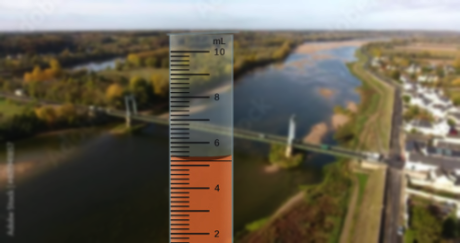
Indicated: 5.2 (mL)
